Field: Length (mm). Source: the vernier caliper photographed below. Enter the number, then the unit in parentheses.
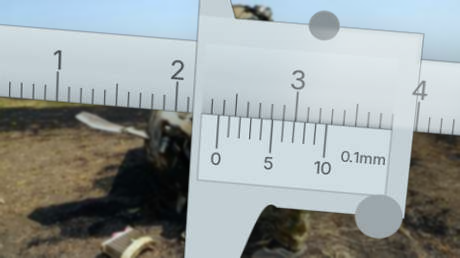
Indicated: 23.6 (mm)
